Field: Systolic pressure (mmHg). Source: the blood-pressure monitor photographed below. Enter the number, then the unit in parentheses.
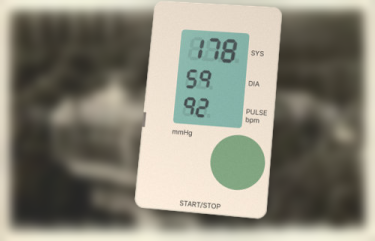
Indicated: 178 (mmHg)
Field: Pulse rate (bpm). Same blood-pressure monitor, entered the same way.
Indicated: 92 (bpm)
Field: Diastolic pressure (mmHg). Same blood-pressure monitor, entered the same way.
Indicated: 59 (mmHg)
